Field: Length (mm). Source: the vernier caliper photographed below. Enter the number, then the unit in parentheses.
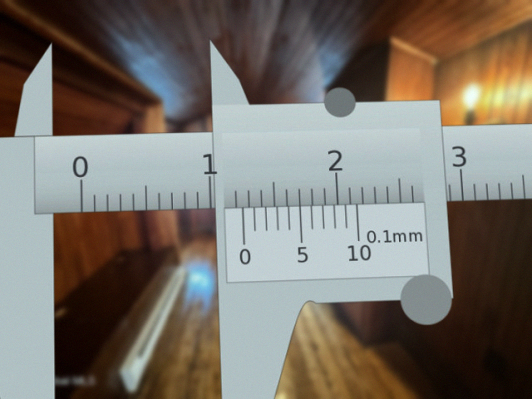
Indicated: 12.5 (mm)
